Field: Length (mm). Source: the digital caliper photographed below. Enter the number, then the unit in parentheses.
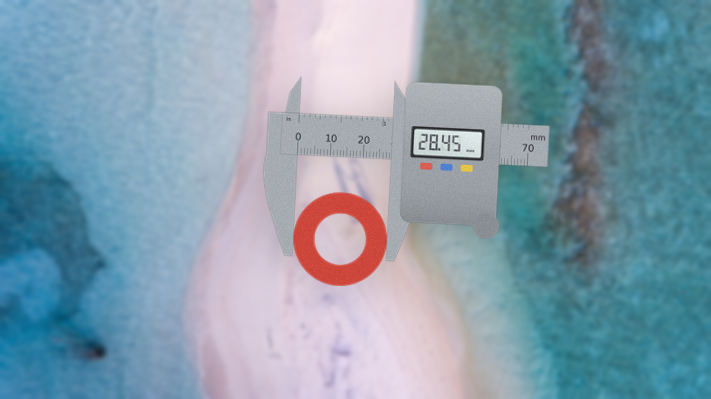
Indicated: 28.45 (mm)
